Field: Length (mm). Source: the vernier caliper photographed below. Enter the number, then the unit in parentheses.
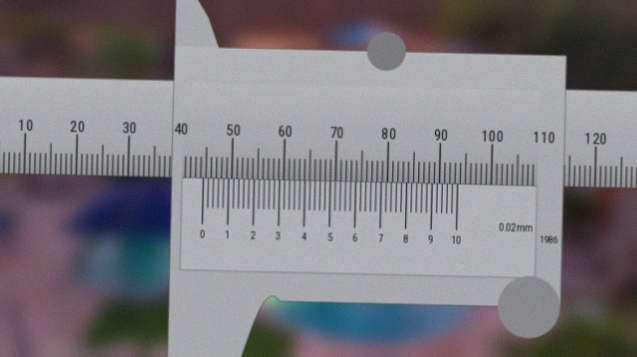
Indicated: 44.5 (mm)
